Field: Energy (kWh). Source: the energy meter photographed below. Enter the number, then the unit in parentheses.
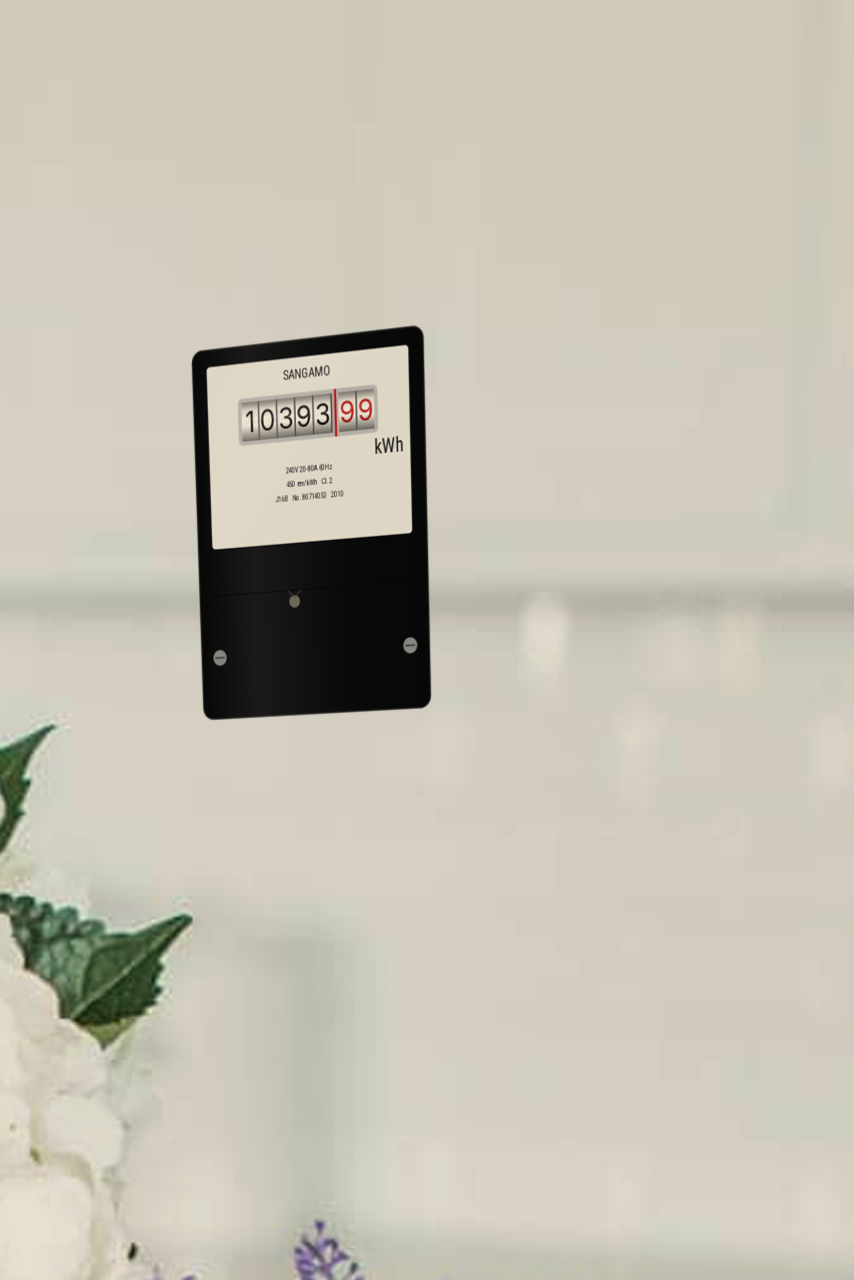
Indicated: 10393.99 (kWh)
